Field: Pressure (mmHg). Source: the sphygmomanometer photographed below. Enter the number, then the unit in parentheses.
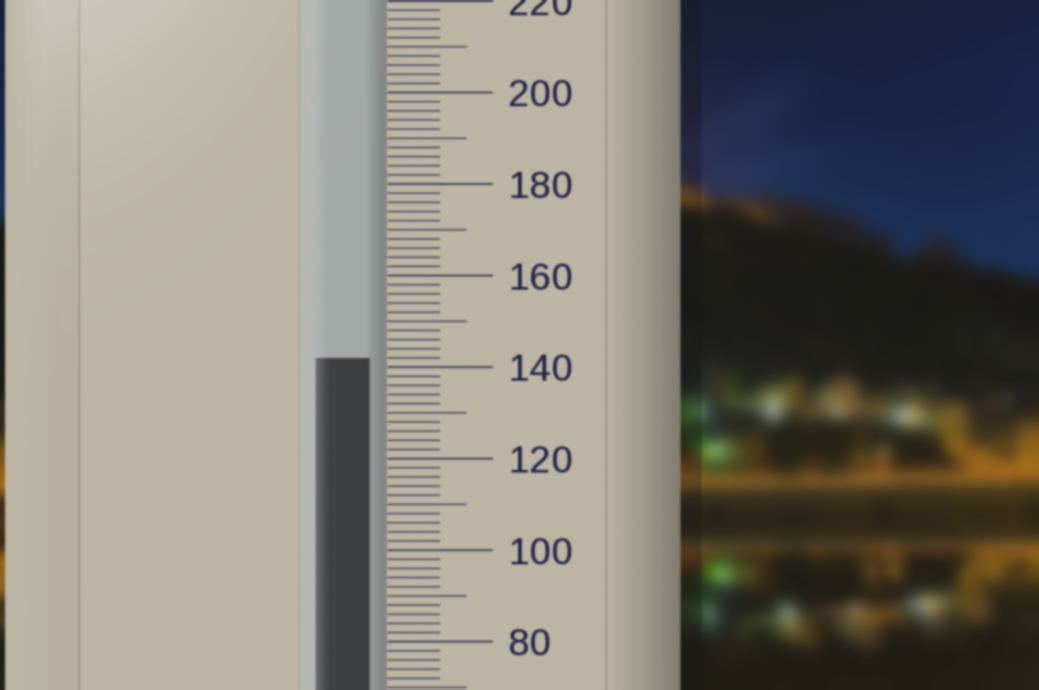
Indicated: 142 (mmHg)
